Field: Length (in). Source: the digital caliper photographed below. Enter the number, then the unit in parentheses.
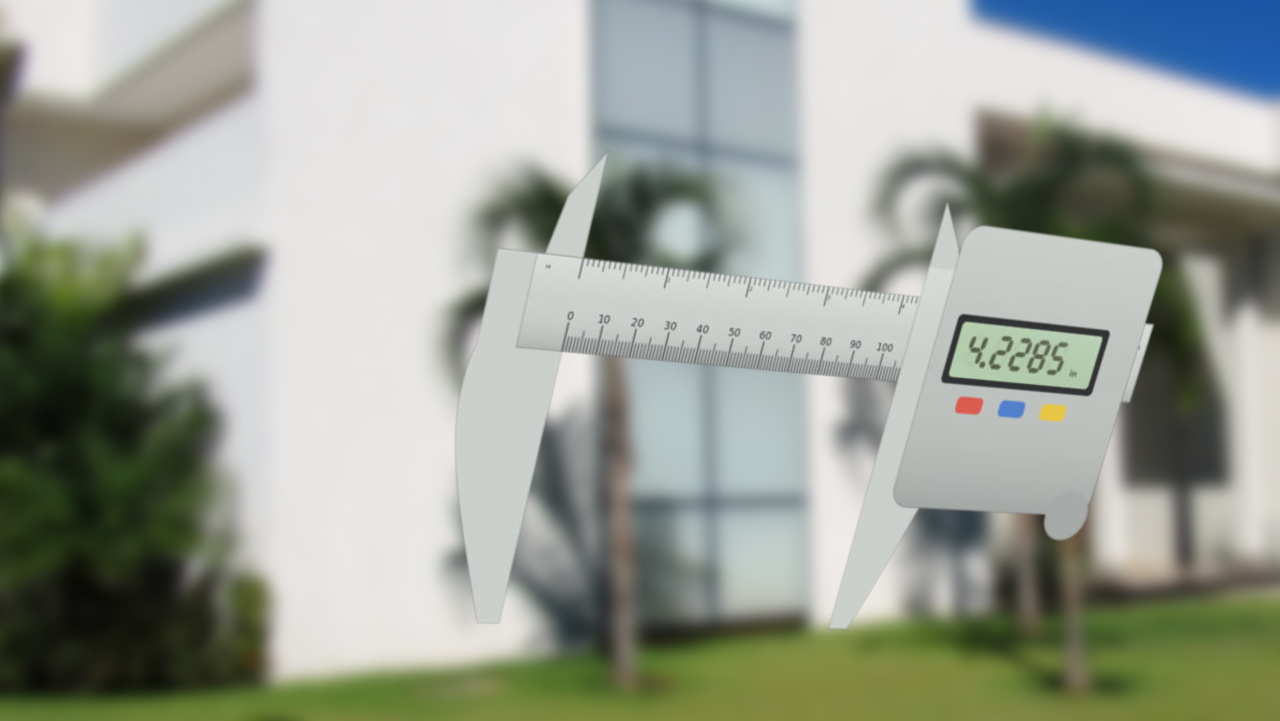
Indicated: 4.2285 (in)
